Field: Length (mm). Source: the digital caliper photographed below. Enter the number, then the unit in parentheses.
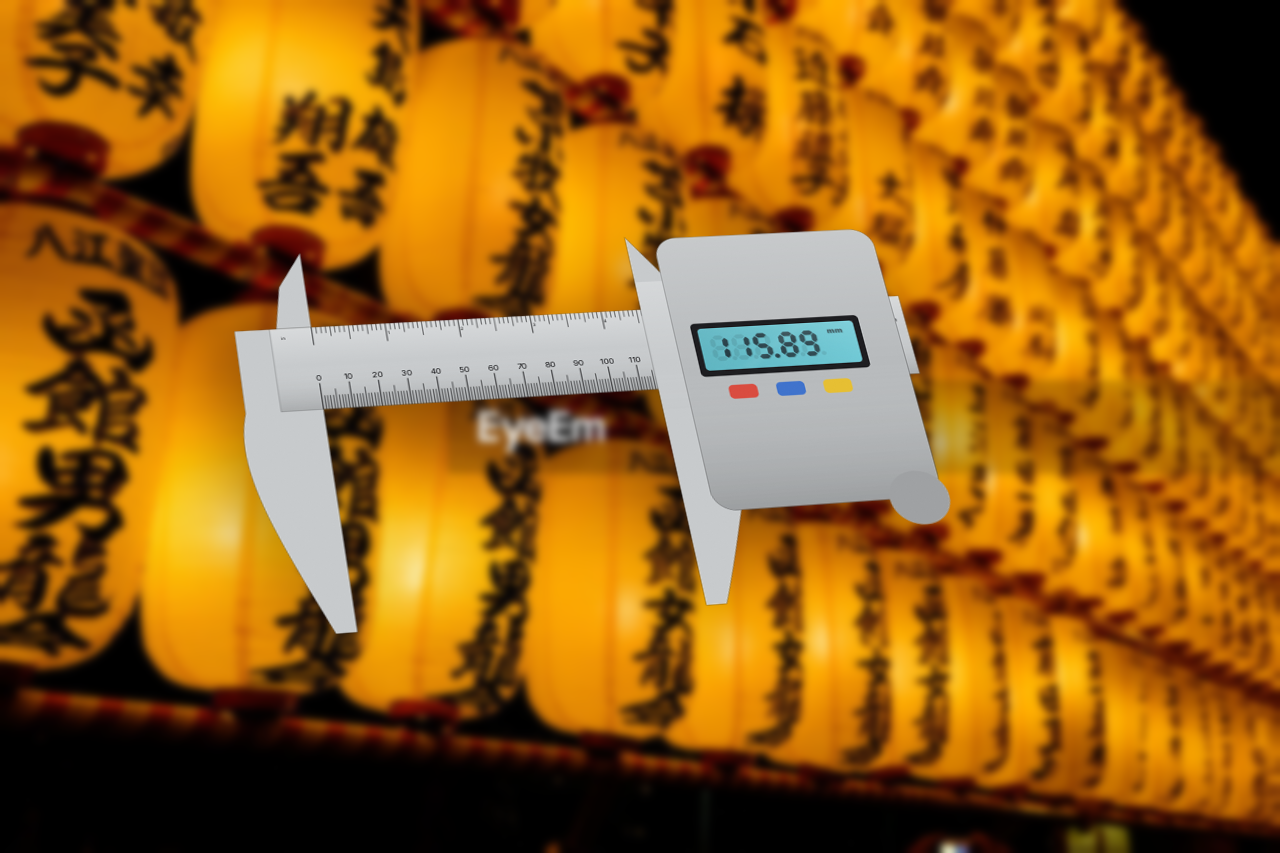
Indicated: 115.89 (mm)
